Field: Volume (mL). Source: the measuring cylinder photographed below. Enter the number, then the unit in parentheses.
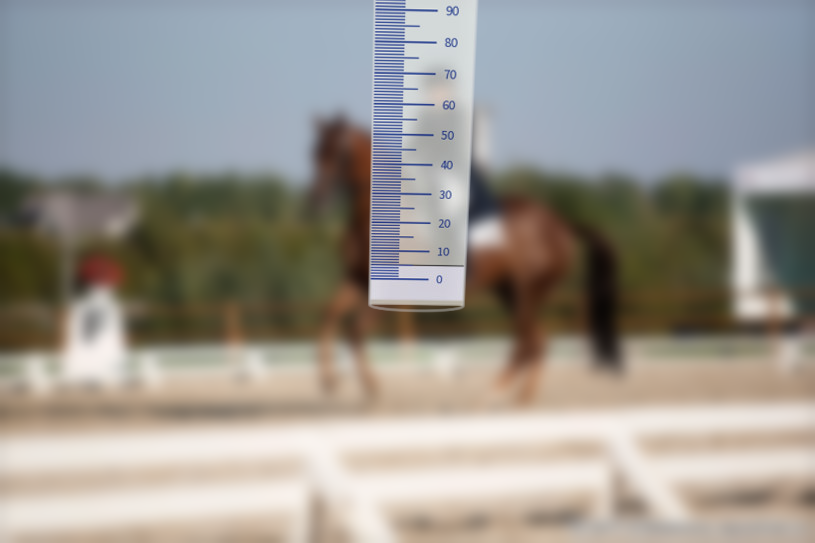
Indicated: 5 (mL)
